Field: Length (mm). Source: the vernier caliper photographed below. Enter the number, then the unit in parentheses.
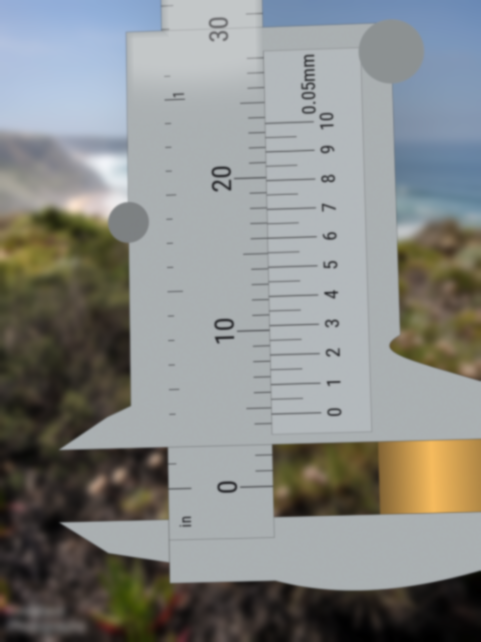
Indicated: 4.6 (mm)
